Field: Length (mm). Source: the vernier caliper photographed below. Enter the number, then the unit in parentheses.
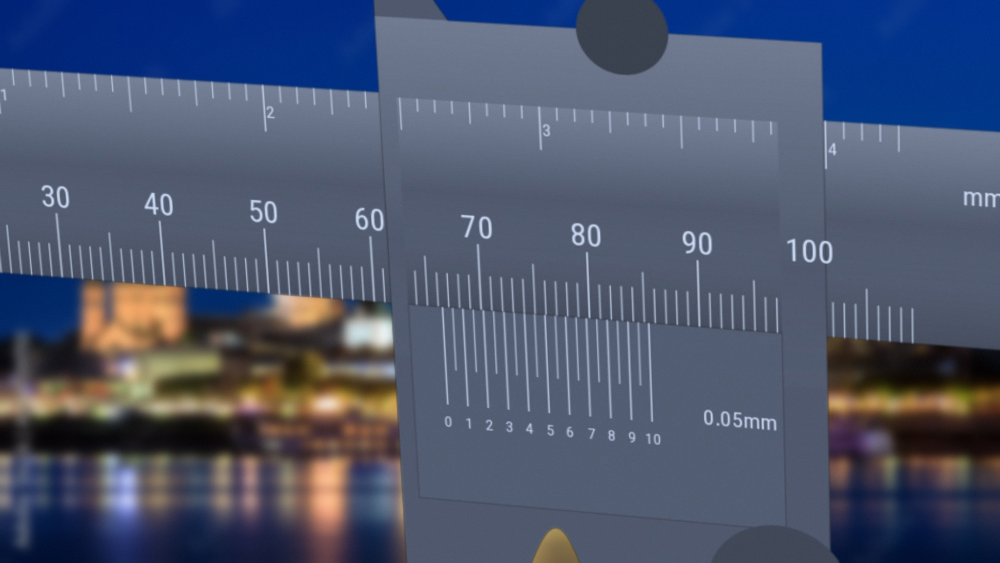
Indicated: 66.4 (mm)
